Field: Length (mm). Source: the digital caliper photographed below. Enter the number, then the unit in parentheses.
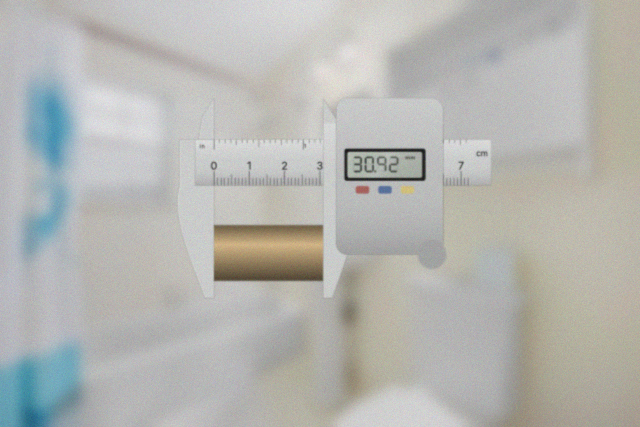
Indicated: 30.92 (mm)
